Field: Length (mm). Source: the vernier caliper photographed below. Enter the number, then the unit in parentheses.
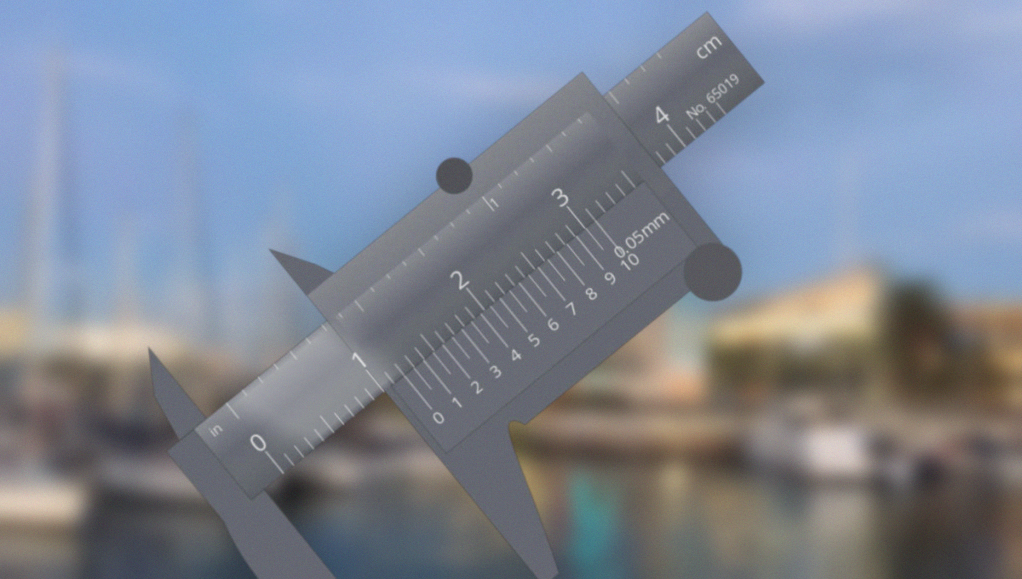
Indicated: 12.0 (mm)
